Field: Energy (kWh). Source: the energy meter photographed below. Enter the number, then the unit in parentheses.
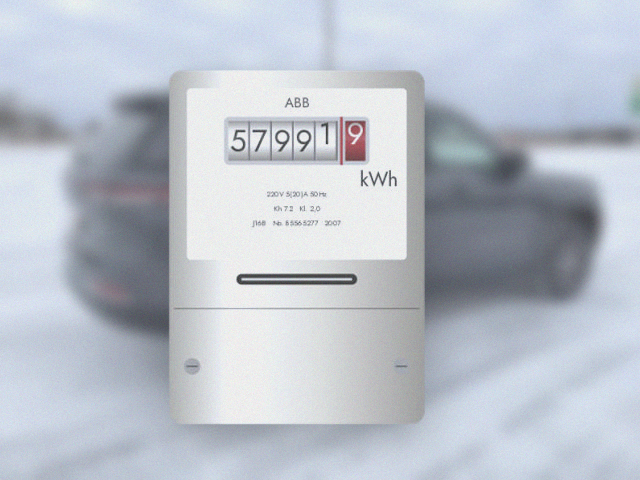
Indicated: 57991.9 (kWh)
